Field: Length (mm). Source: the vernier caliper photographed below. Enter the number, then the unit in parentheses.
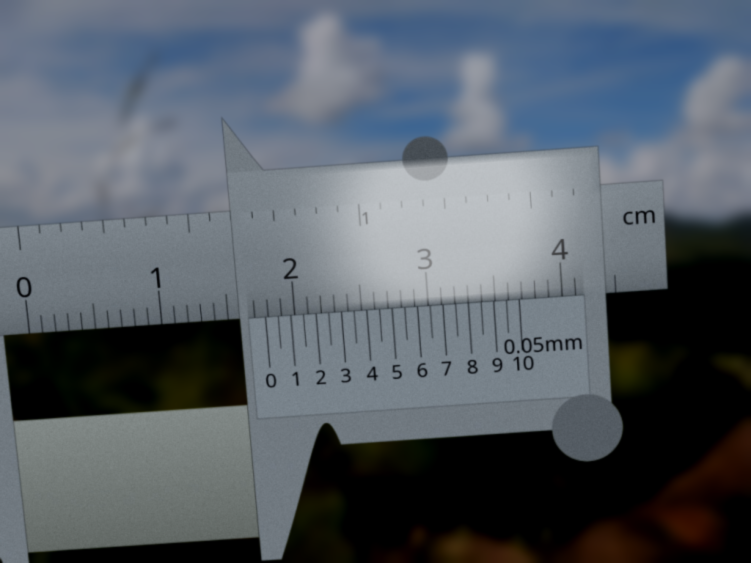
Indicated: 17.8 (mm)
